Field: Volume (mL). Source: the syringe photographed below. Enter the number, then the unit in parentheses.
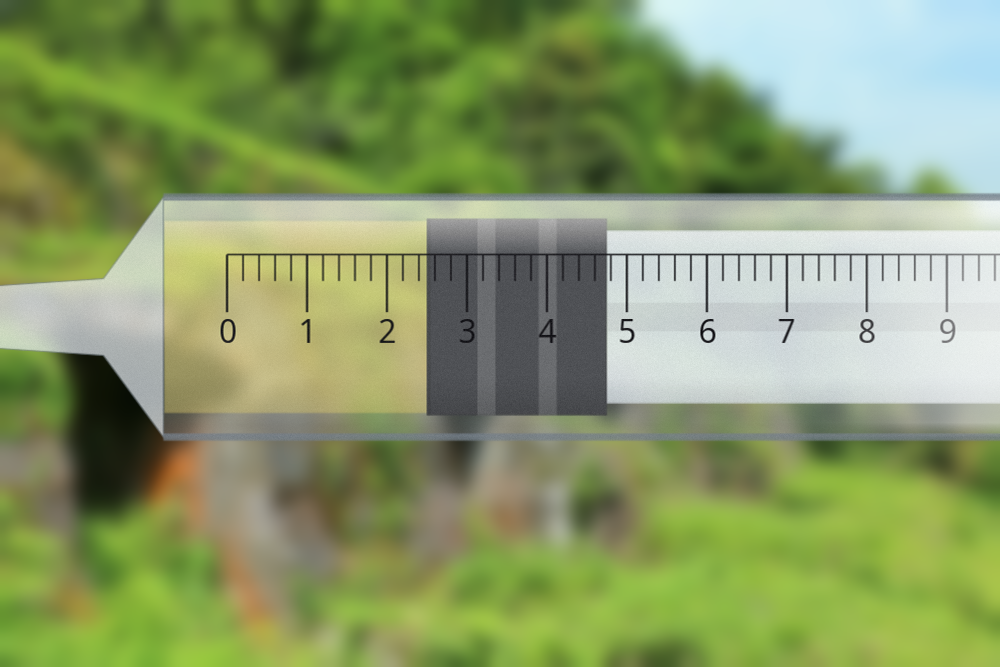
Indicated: 2.5 (mL)
